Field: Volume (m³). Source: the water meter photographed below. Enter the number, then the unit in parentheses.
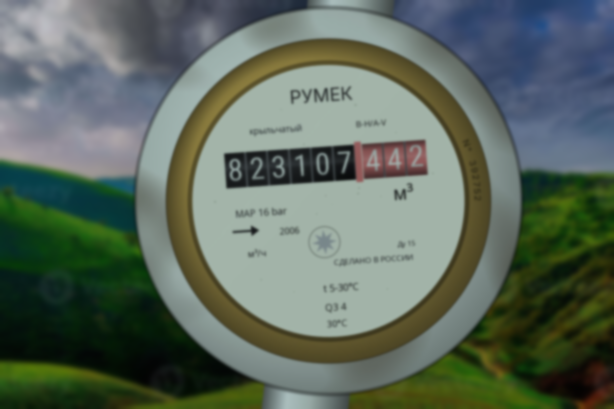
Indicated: 823107.442 (m³)
